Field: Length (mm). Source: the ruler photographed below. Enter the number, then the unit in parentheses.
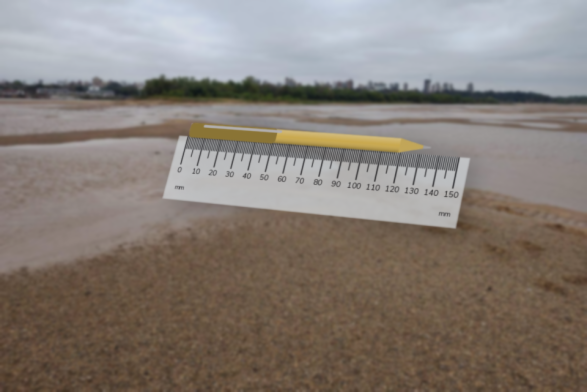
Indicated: 135 (mm)
